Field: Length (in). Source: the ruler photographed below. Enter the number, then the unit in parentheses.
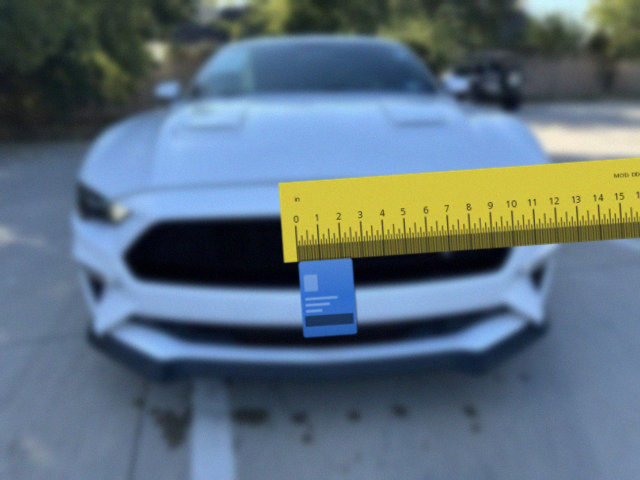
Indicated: 2.5 (in)
